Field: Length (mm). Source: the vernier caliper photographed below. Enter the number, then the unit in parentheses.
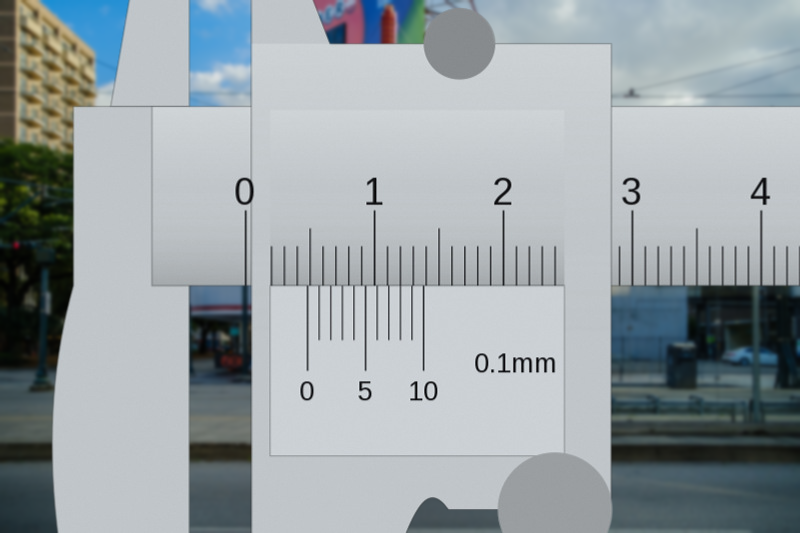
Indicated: 4.8 (mm)
